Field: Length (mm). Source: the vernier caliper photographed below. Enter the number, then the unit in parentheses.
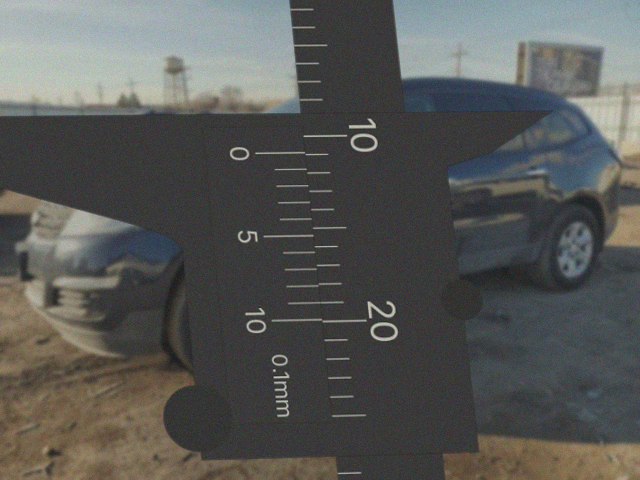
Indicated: 10.9 (mm)
